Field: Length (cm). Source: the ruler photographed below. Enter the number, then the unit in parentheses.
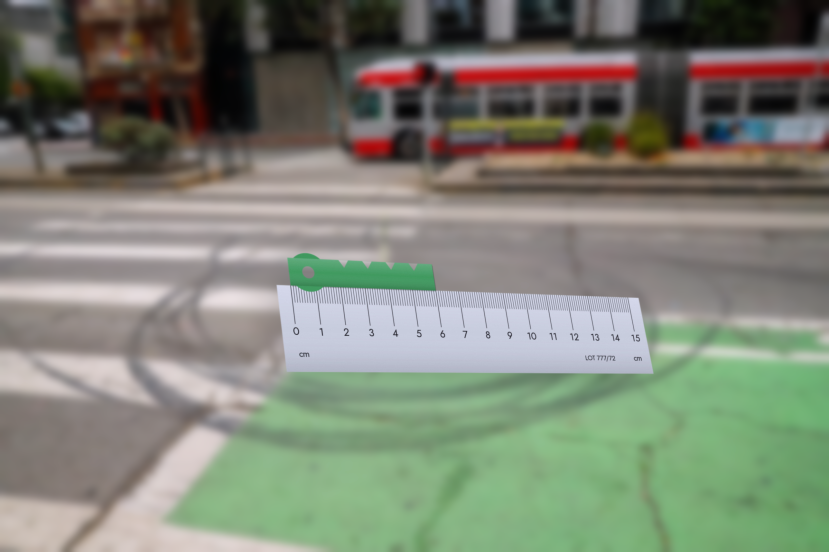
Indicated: 6 (cm)
